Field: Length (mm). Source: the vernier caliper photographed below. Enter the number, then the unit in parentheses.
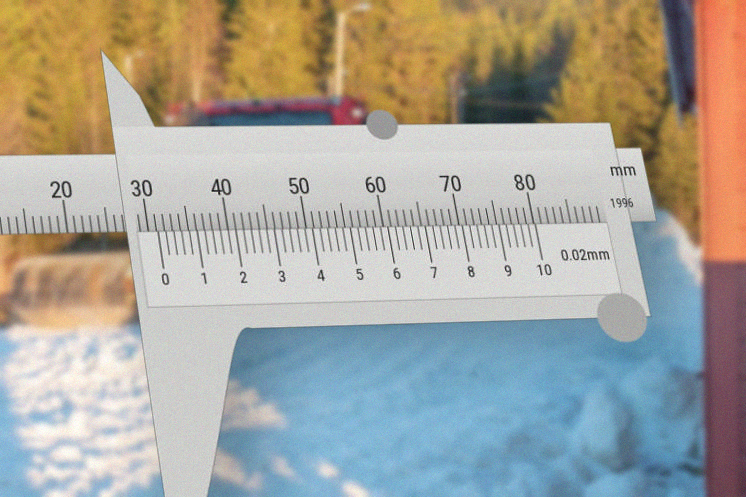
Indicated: 31.2 (mm)
